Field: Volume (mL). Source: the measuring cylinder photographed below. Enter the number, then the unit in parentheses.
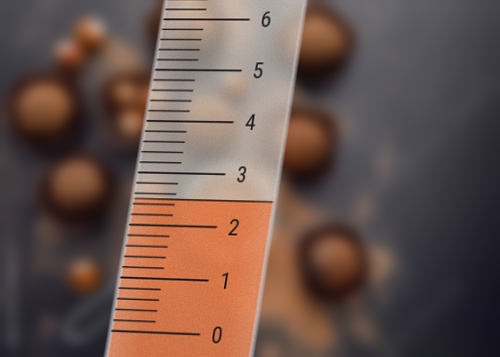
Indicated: 2.5 (mL)
